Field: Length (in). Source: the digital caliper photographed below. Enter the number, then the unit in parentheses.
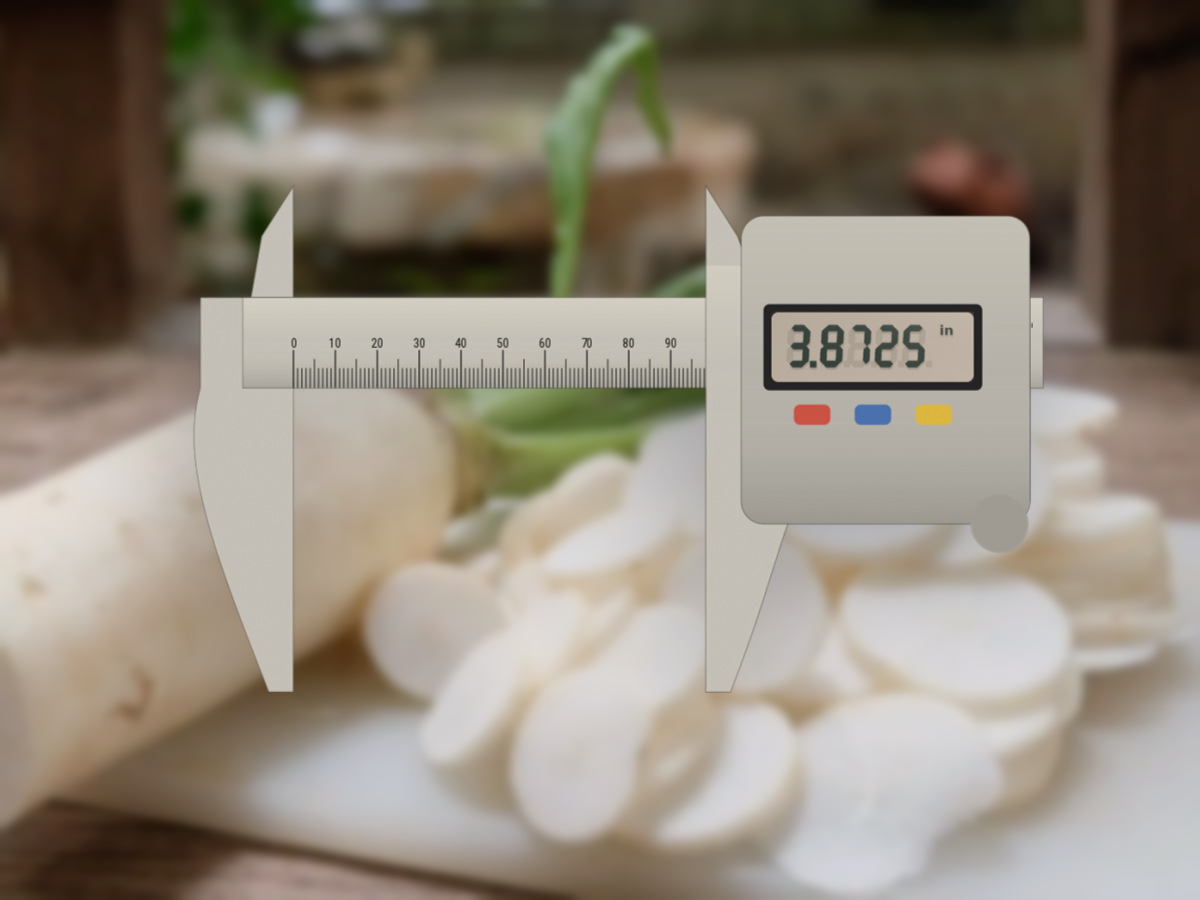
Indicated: 3.8725 (in)
